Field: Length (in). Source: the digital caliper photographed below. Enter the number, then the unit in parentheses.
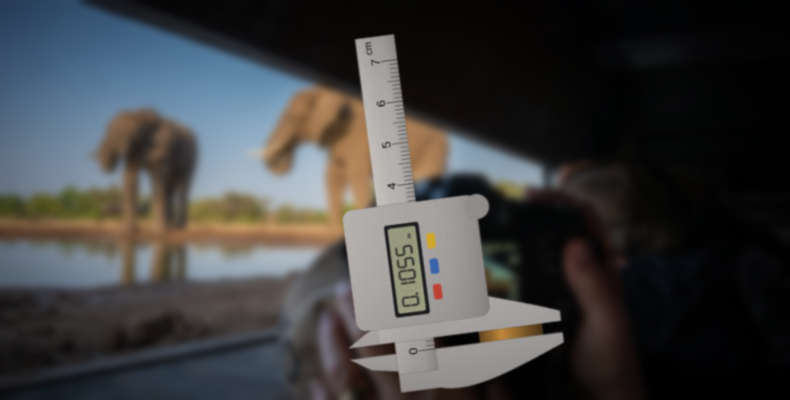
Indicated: 0.1055 (in)
